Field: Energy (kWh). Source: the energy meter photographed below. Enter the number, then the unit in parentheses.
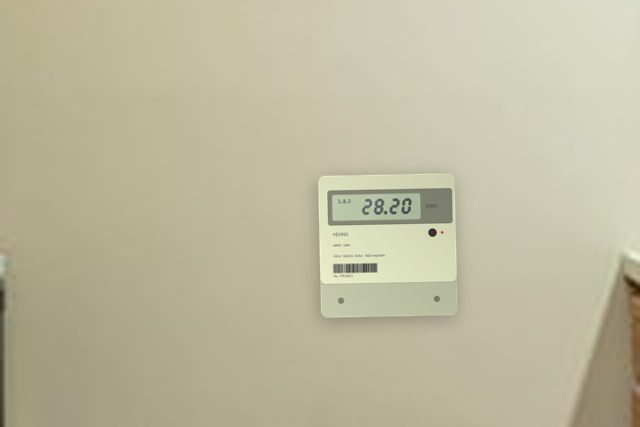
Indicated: 28.20 (kWh)
